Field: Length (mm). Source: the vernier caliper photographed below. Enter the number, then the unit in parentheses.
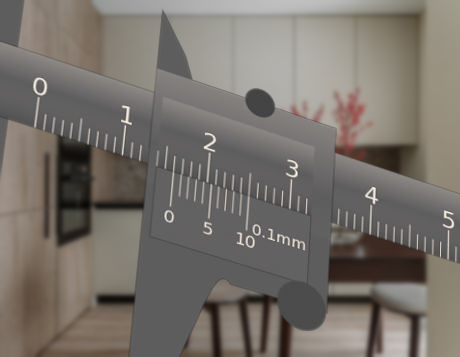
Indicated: 16.0 (mm)
